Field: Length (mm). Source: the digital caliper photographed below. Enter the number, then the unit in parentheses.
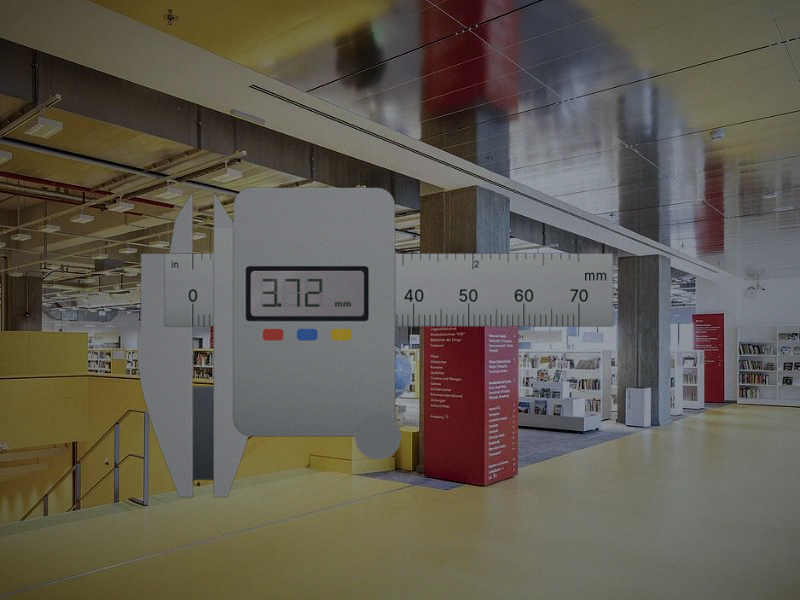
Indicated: 3.72 (mm)
